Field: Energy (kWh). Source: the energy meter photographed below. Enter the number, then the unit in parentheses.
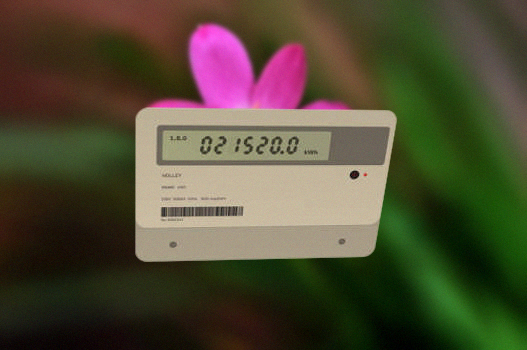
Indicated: 21520.0 (kWh)
